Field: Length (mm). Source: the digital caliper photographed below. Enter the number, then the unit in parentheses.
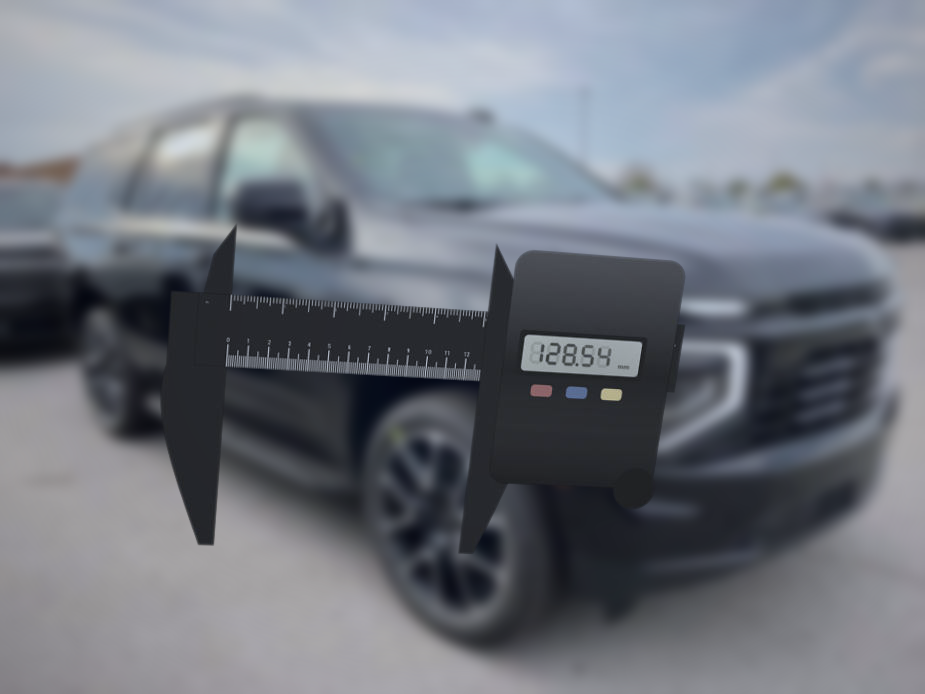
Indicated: 128.54 (mm)
